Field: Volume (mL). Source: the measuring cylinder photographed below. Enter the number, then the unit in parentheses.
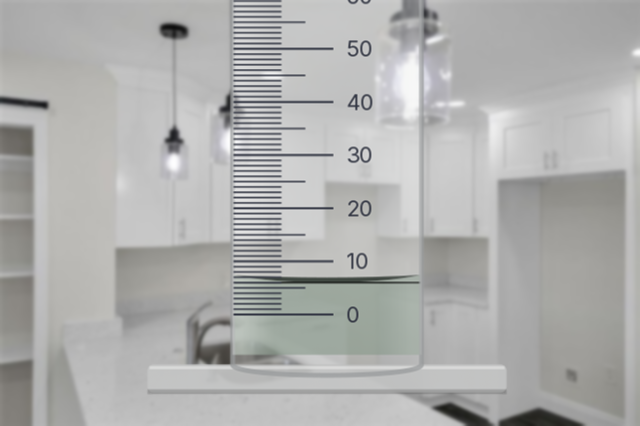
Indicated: 6 (mL)
